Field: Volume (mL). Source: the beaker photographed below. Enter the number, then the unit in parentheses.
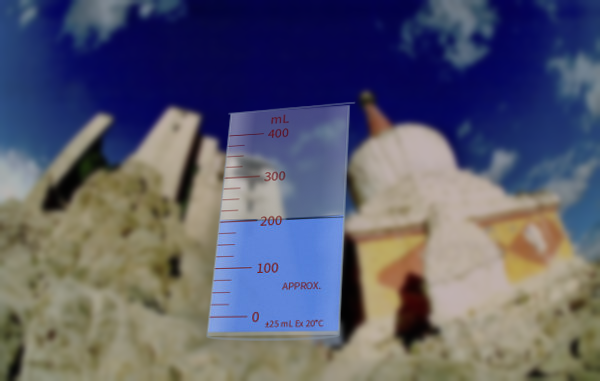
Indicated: 200 (mL)
